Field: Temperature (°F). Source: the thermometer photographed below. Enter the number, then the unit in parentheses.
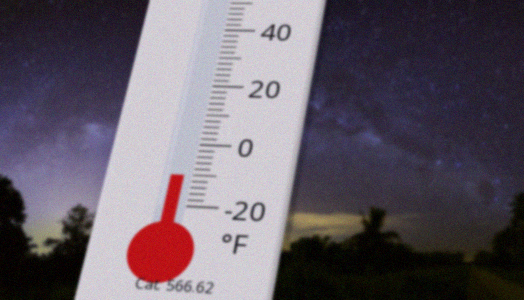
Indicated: -10 (°F)
